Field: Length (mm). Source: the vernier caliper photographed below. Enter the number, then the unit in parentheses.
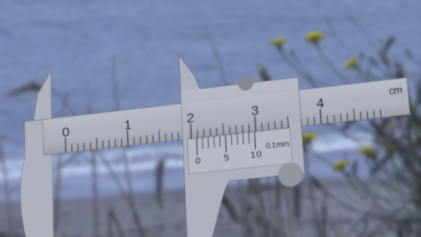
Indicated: 20.8 (mm)
